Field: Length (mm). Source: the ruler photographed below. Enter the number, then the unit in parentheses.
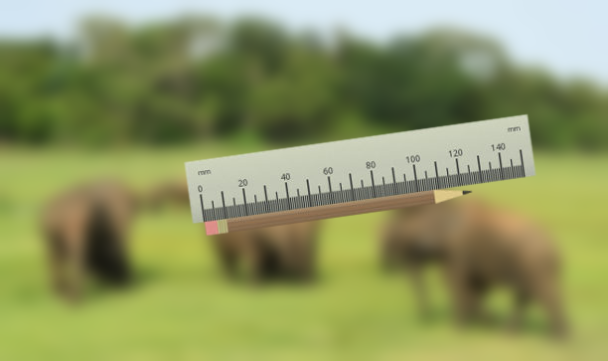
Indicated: 125 (mm)
